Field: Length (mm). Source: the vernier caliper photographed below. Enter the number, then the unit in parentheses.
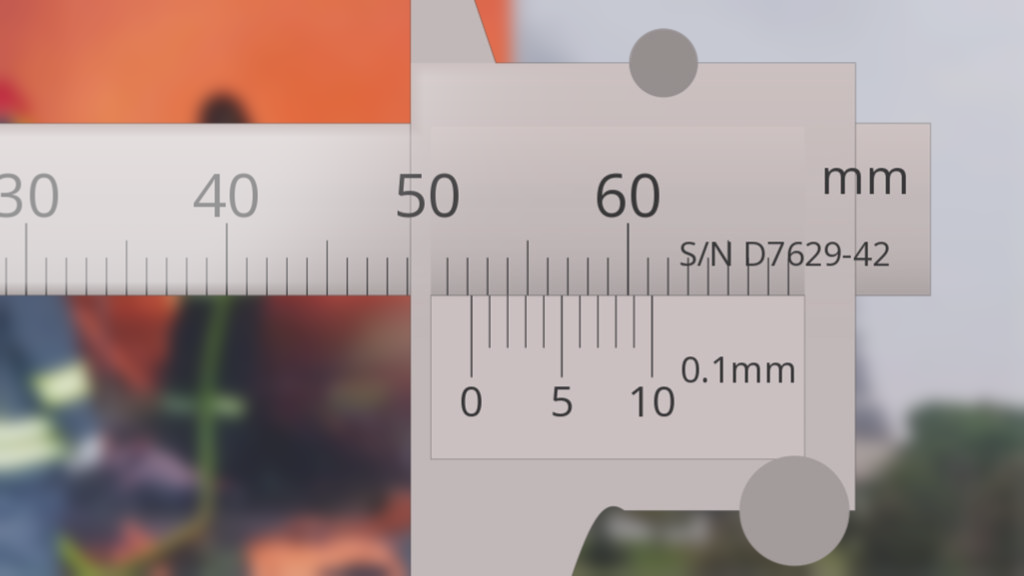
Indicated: 52.2 (mm)
